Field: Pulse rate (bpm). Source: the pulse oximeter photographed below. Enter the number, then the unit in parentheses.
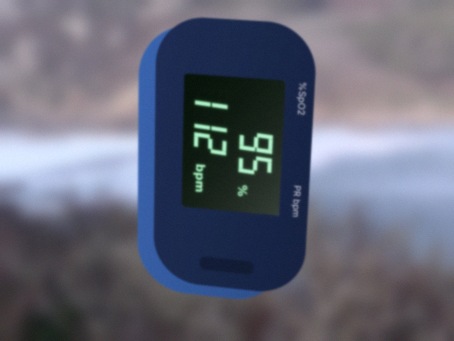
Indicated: 112 (bpm)
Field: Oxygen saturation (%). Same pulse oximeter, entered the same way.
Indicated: 95 (%)
